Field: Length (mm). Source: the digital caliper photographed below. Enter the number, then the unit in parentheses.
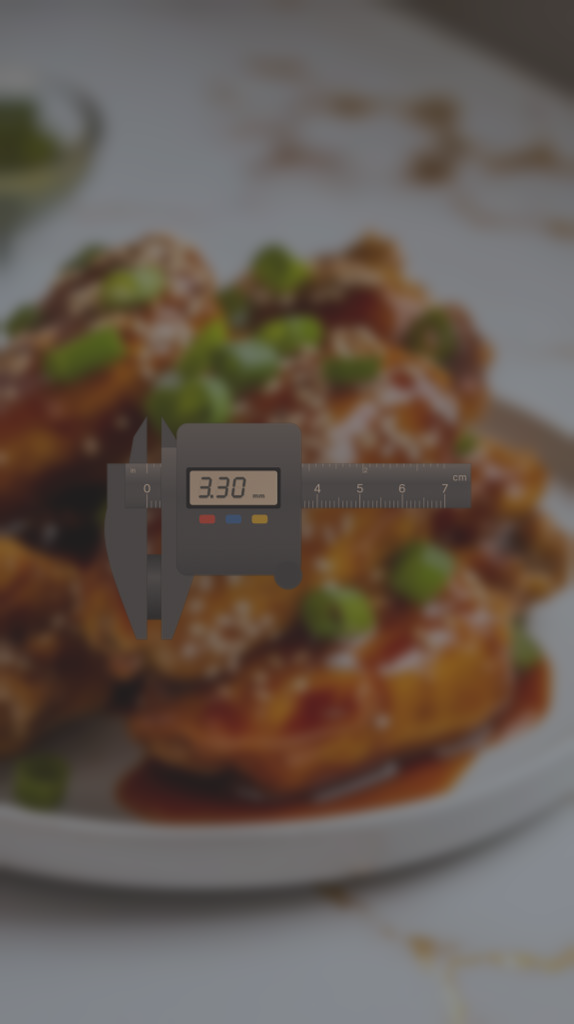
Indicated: 3.30 (mm)
